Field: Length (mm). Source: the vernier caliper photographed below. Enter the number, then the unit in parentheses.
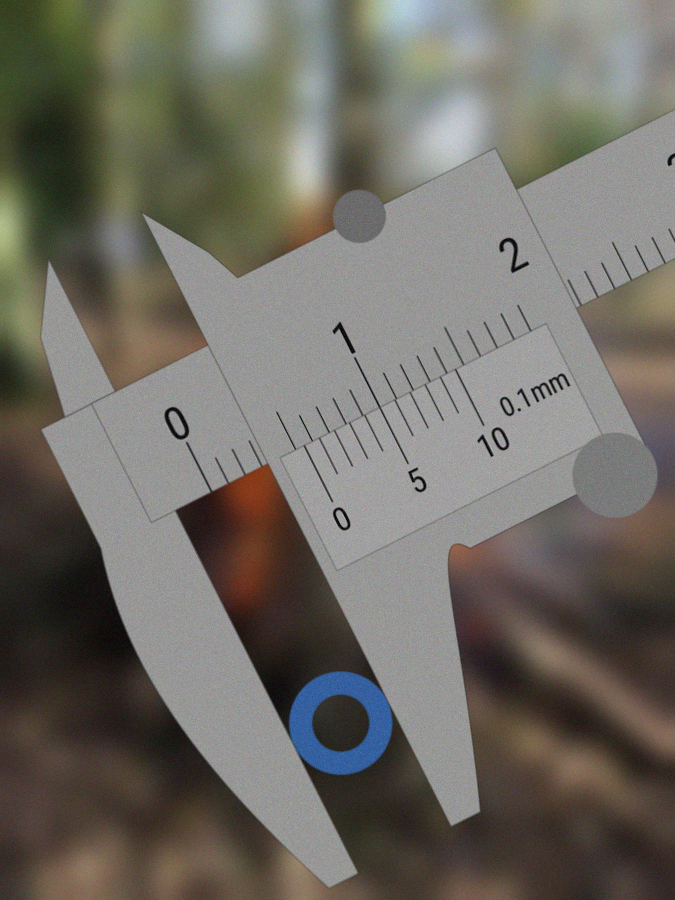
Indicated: 5.5 (mm)
